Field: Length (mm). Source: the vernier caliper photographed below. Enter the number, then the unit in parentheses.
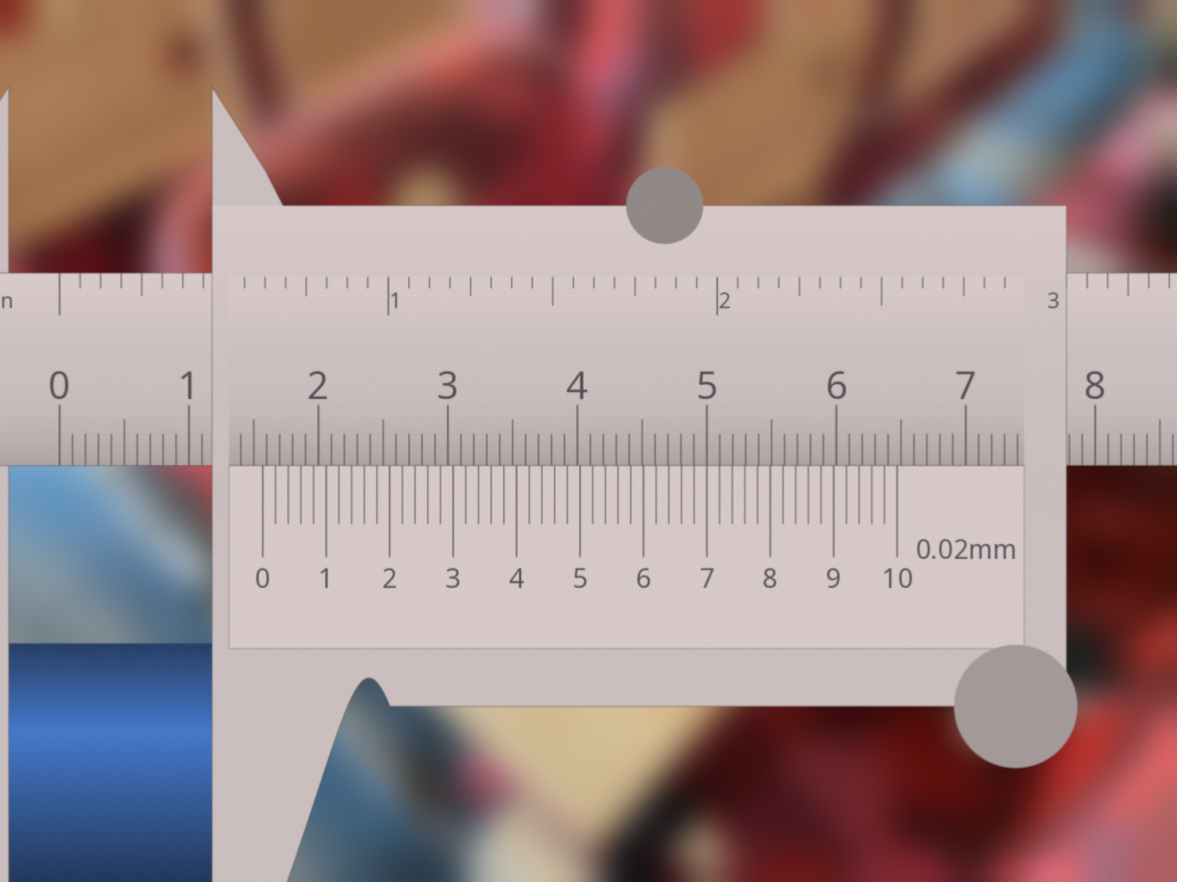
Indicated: 15.7 (mm)
